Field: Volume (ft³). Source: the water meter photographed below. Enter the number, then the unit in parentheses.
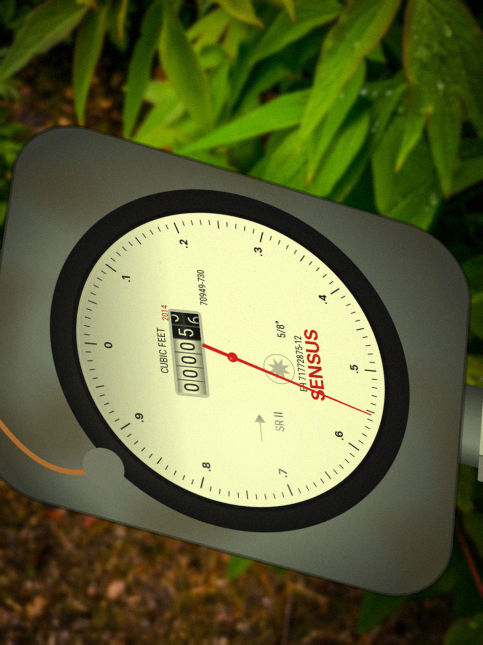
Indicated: 55.55 (ft³)
